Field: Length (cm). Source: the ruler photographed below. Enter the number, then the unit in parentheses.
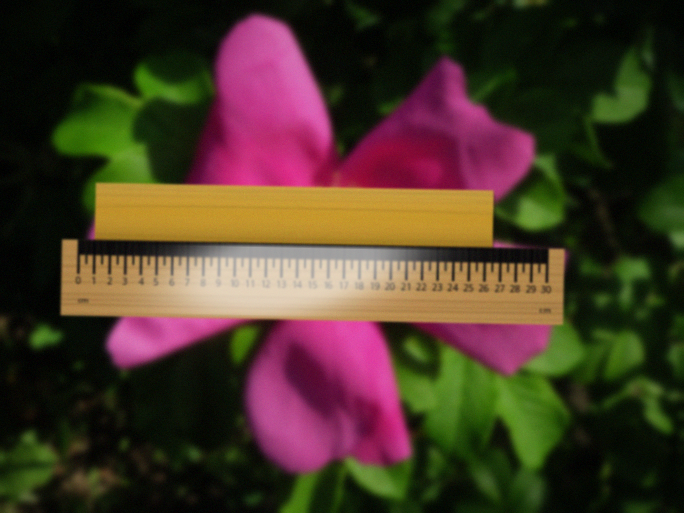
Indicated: 25.5 (cm)
